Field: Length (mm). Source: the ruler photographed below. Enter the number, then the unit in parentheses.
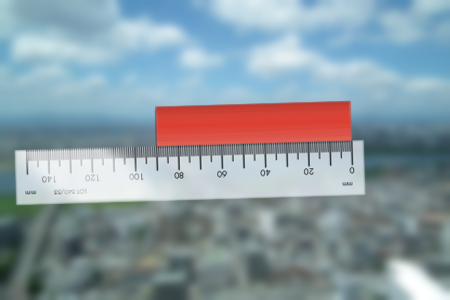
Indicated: 90 (mm)
